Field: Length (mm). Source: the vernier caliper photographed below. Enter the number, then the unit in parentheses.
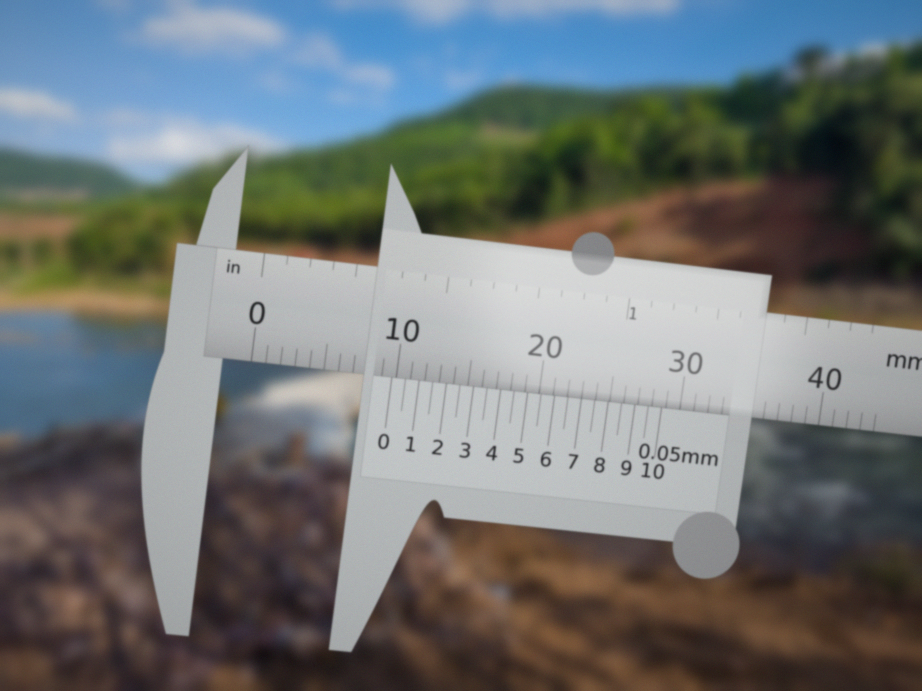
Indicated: 9.7 (mm)
